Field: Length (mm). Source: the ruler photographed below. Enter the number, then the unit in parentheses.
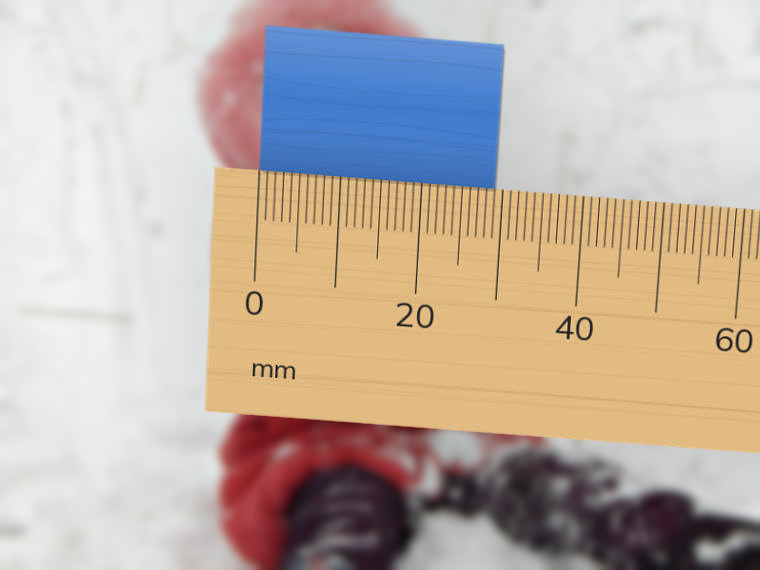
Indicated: 29 (mm)
